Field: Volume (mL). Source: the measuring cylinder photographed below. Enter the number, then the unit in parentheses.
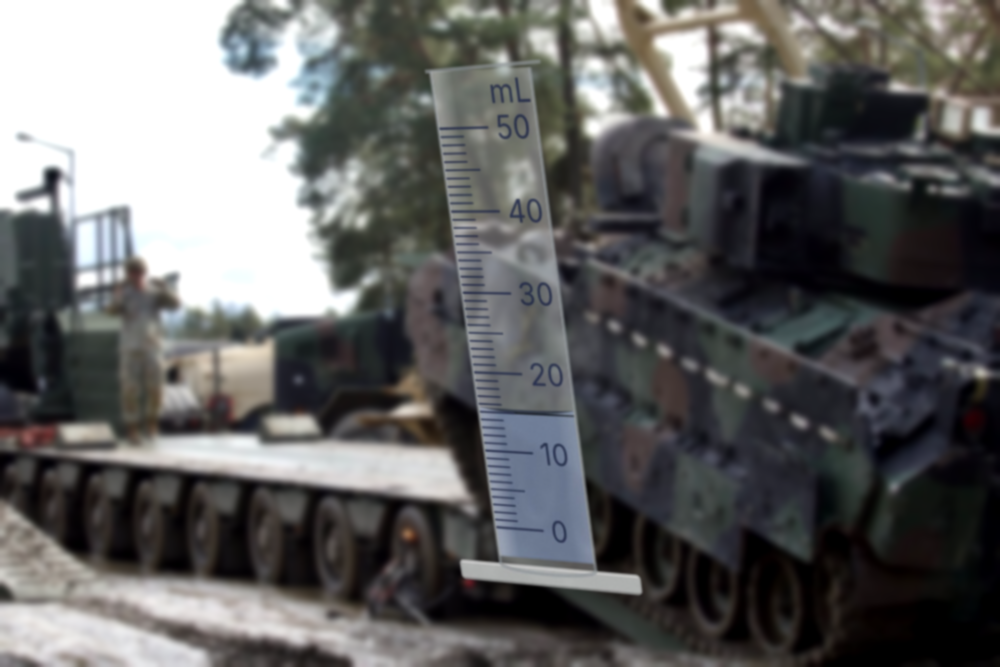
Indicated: 15 (mL)
